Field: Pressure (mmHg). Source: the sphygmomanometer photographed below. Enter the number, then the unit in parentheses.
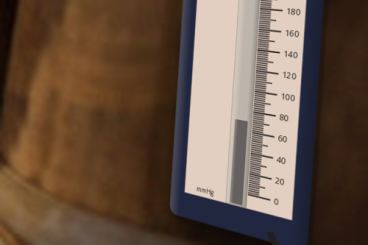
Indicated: 70 (mmHg)
